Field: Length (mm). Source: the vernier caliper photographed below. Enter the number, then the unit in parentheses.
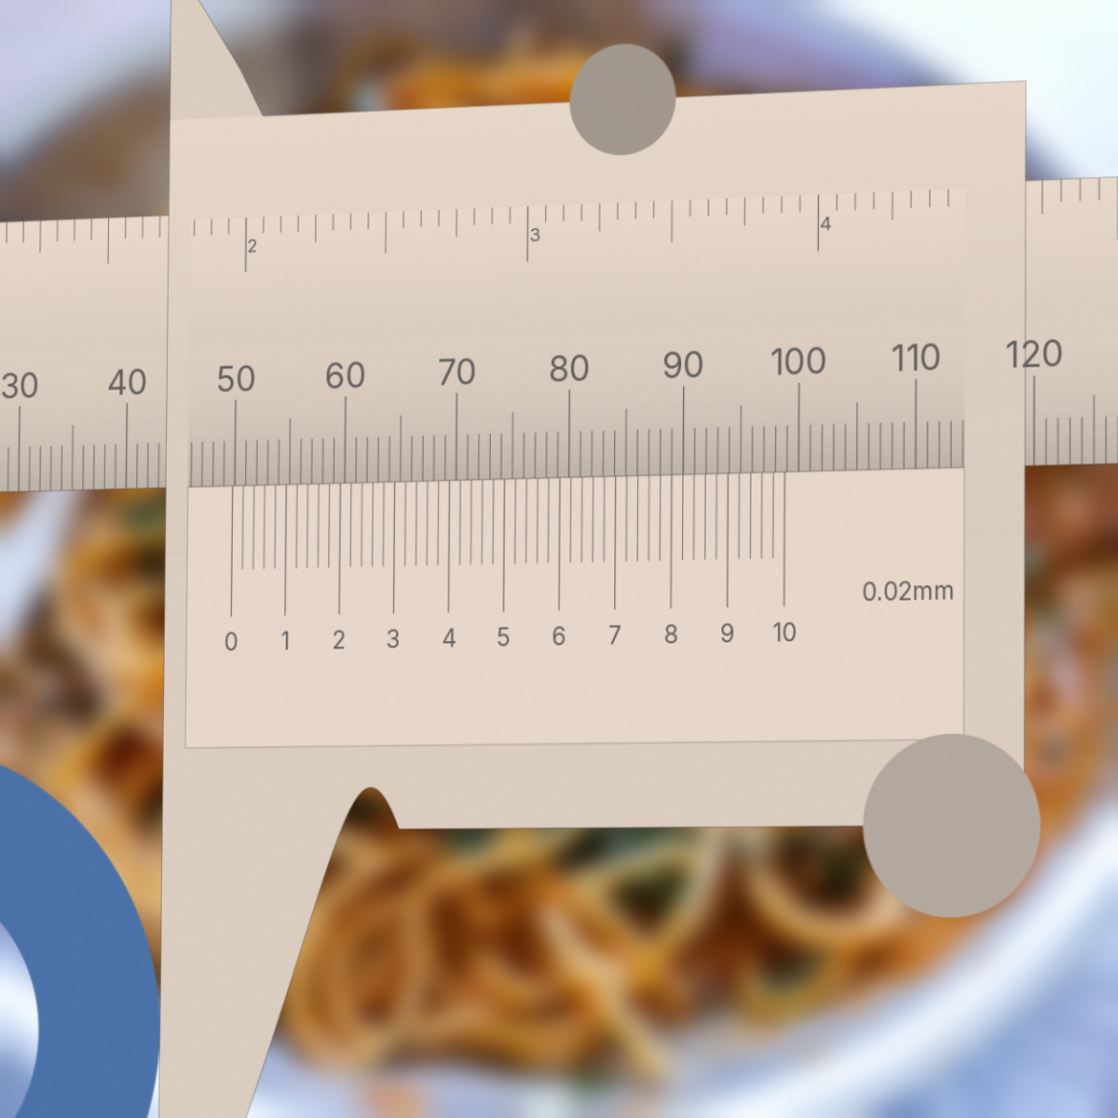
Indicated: 49.8 (mm)
